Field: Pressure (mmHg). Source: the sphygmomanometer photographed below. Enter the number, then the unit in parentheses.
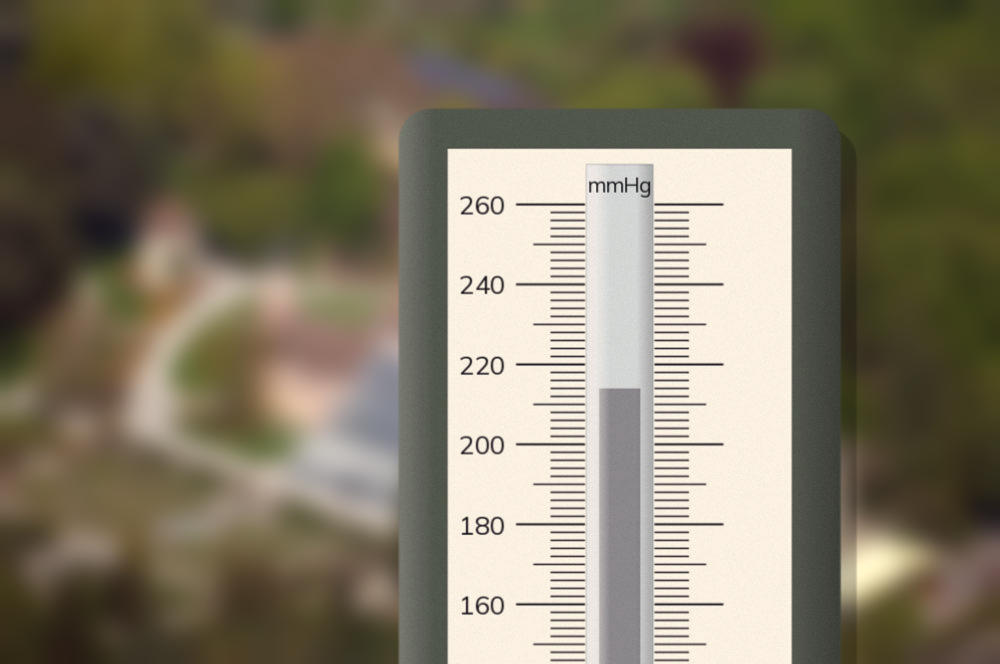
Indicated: 214 (mmHg)
